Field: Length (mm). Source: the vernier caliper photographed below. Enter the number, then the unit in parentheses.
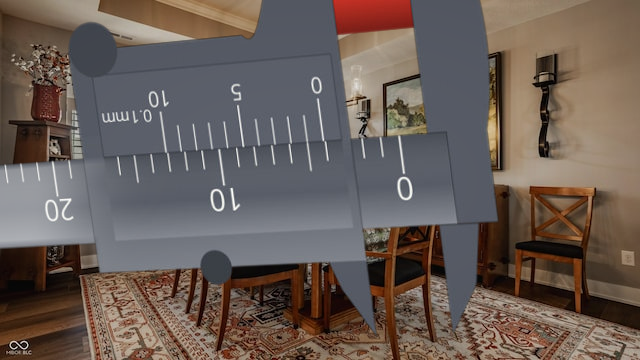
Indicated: 4.1 (mm)
